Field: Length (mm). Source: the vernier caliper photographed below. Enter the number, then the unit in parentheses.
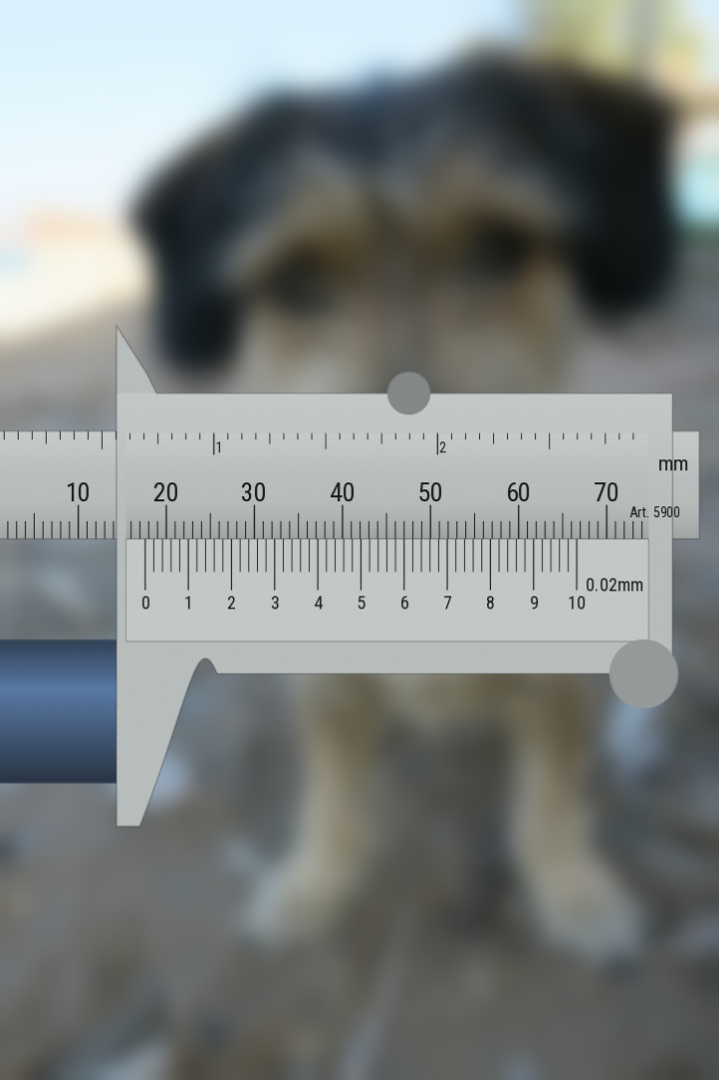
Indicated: 17.6 (mm)
